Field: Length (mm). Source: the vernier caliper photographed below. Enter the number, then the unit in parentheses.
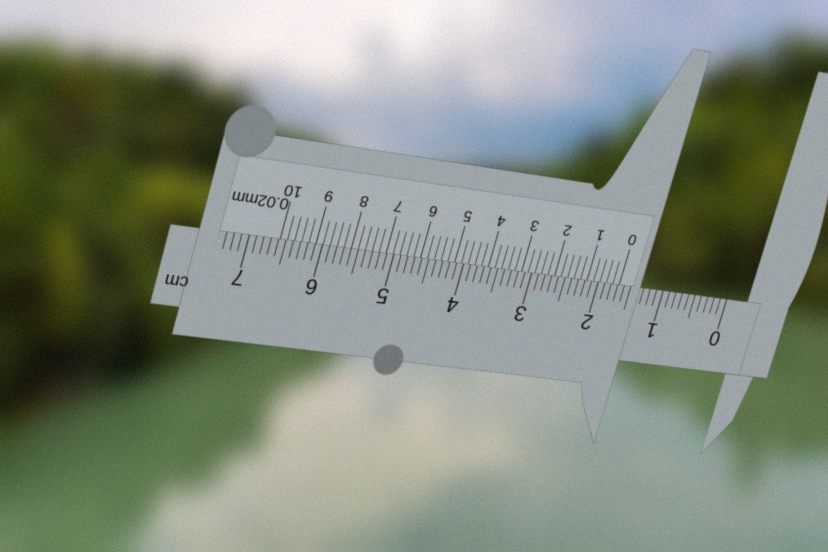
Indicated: 16.8 (mm)
